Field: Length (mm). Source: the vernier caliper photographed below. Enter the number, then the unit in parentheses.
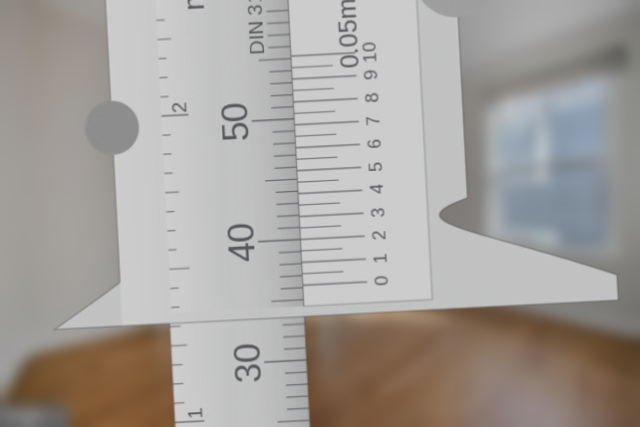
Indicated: 36.2 (mm)
